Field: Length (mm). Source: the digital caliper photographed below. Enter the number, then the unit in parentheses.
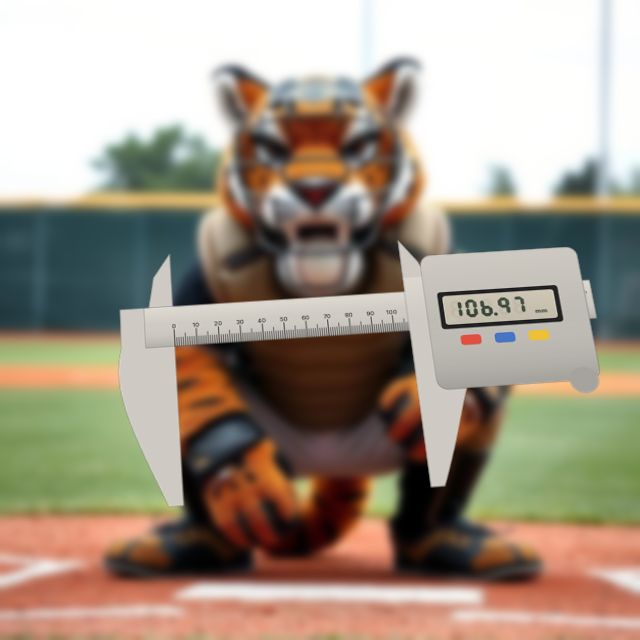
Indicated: 106.97 (mm)
